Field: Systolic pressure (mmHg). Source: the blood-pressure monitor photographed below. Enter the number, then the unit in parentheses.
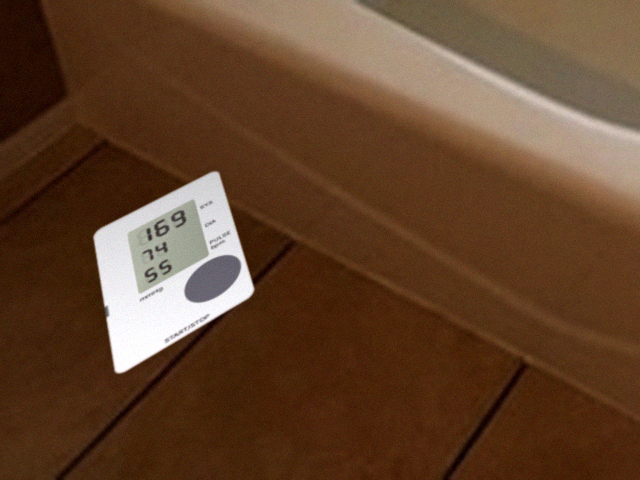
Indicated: 169 (mmHg)
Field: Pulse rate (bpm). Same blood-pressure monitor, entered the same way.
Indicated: 55 (bpm)
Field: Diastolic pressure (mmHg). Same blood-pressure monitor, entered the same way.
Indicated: 74 (mmHg)
